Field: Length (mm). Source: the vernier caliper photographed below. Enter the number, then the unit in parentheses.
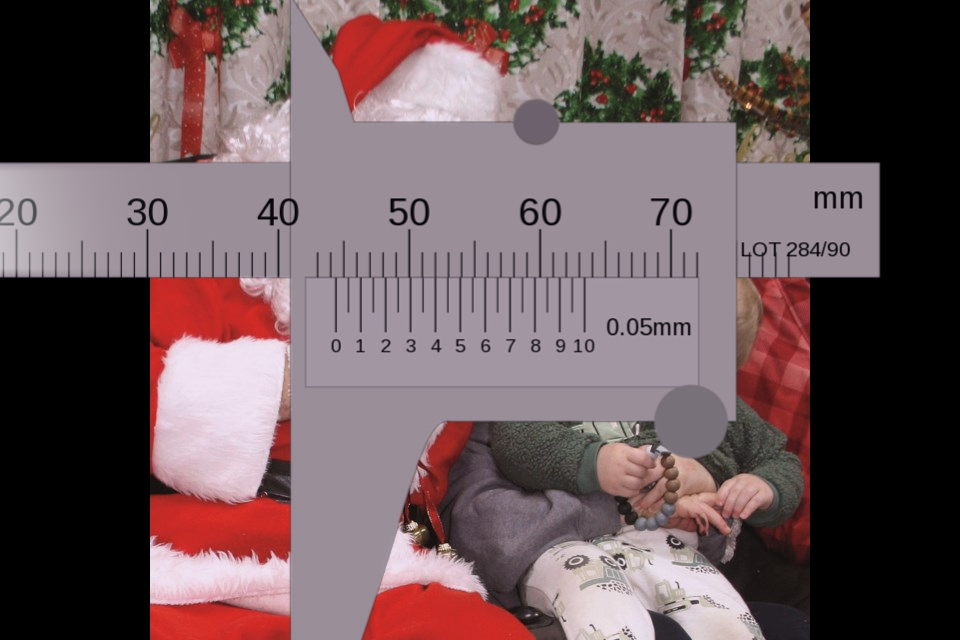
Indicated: 44.4 (mm)
